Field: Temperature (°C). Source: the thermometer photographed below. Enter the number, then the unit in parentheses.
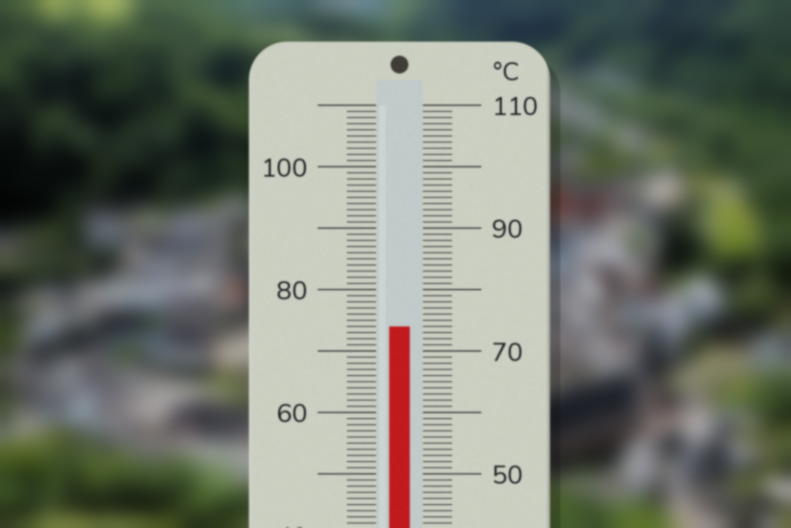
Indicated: 74 (°C)
